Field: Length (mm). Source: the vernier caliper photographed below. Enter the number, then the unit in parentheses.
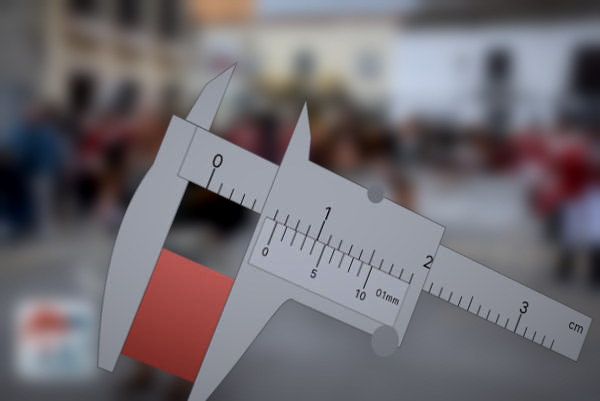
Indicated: 6.3 (mm)
